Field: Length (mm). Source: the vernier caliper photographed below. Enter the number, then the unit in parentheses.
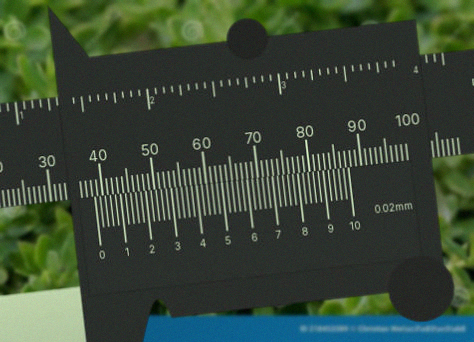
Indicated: 38.5 (mm)
